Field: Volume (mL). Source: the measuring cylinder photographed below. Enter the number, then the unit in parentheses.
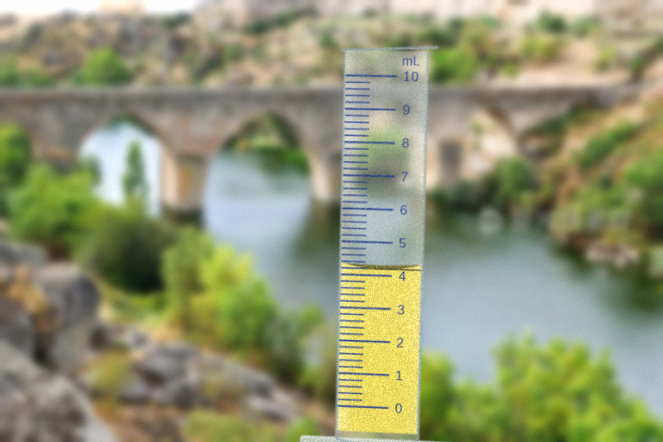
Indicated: 4.2 (mL)
